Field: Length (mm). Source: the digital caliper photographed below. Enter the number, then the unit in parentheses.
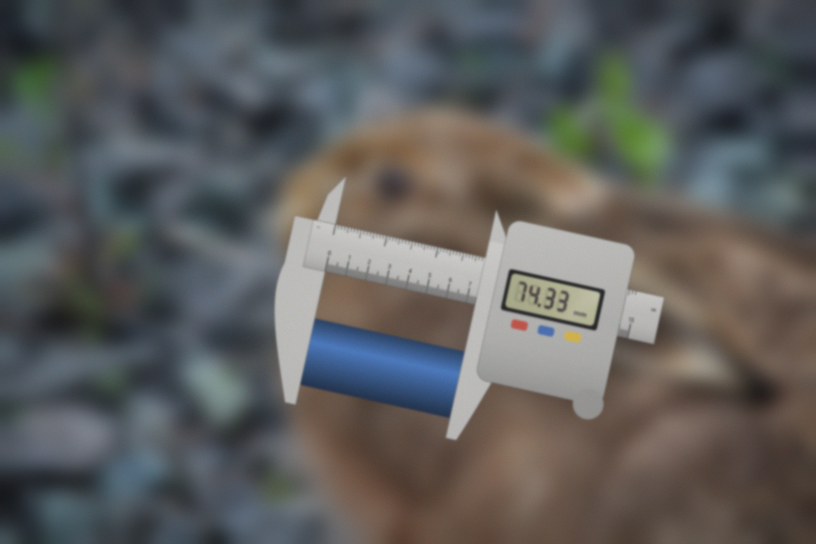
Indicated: 74.33 (mm)
